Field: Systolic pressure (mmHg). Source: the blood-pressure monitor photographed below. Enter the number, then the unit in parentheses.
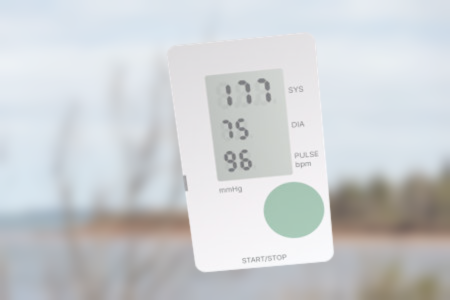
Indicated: 177 (mmHg)
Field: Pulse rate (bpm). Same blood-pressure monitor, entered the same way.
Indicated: 96 (bpm)
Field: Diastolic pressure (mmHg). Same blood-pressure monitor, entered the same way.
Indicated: 75 (mmHg)
